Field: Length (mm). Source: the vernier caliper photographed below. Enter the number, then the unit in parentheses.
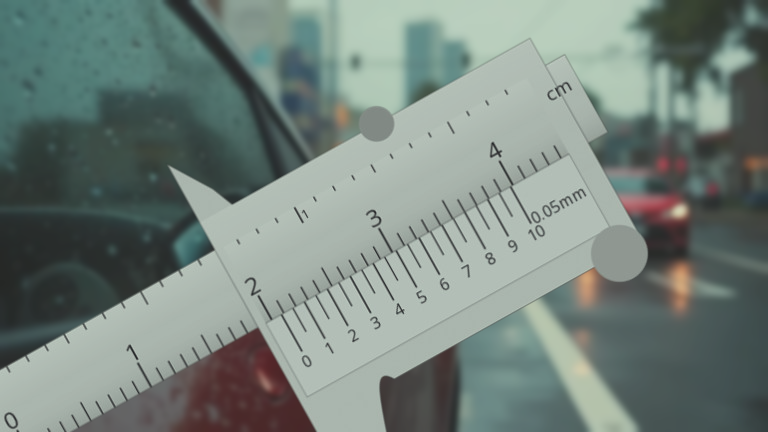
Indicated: 20.8 (mm)
